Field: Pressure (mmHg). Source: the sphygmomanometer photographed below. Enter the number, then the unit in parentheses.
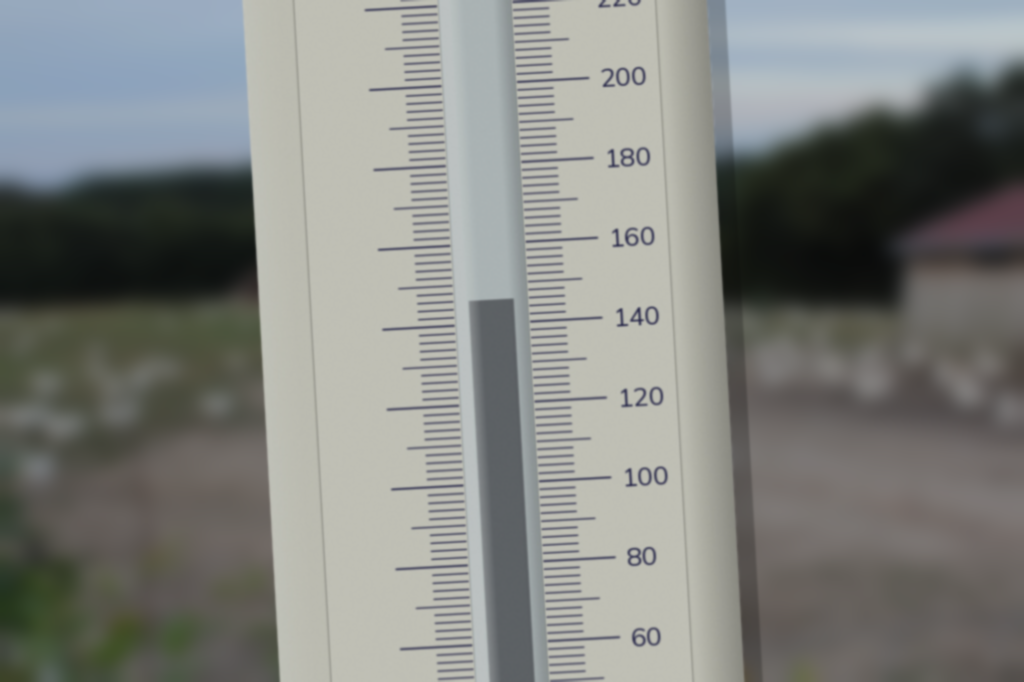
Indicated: 146 (mmHg)
